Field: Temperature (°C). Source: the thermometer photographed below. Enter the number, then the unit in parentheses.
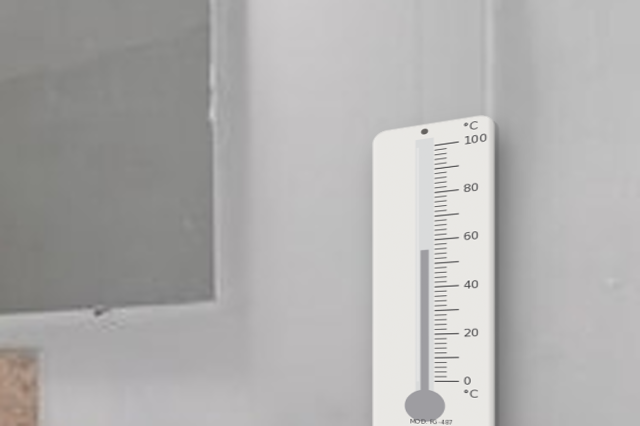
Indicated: 56 (°C)
